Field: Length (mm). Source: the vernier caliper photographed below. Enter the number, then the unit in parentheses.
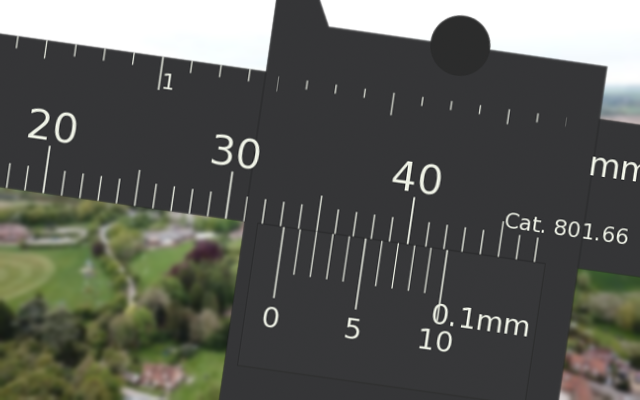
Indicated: 33.2 (mm)
